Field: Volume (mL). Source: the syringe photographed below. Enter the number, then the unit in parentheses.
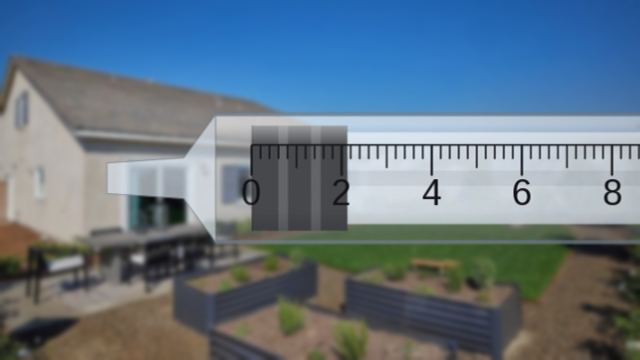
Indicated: 0 (mL)
